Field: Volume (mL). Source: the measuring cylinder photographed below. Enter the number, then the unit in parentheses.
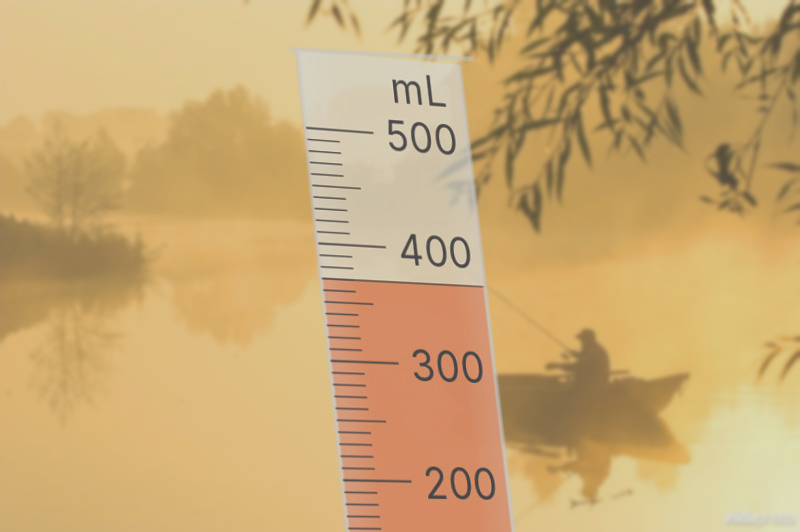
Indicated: 370 (mL)
